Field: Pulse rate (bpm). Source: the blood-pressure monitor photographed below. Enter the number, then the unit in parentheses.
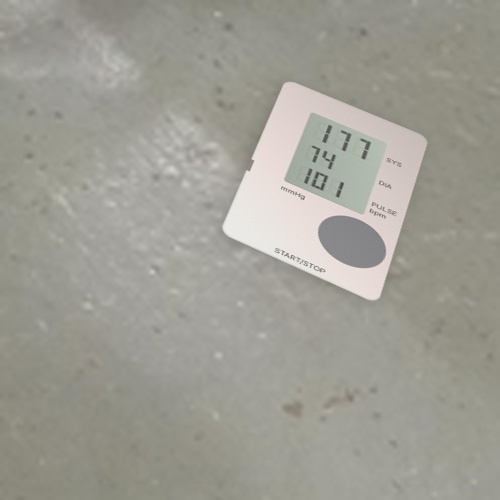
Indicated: 101 (bpm)
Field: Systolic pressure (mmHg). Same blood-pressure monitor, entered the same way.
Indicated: 177 (mmHg)
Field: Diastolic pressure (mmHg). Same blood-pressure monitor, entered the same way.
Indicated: 74 (mmHg)
